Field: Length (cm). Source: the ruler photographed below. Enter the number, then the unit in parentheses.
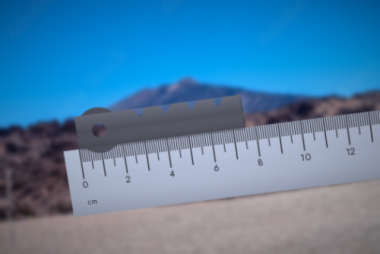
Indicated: 7.5 (cm)
